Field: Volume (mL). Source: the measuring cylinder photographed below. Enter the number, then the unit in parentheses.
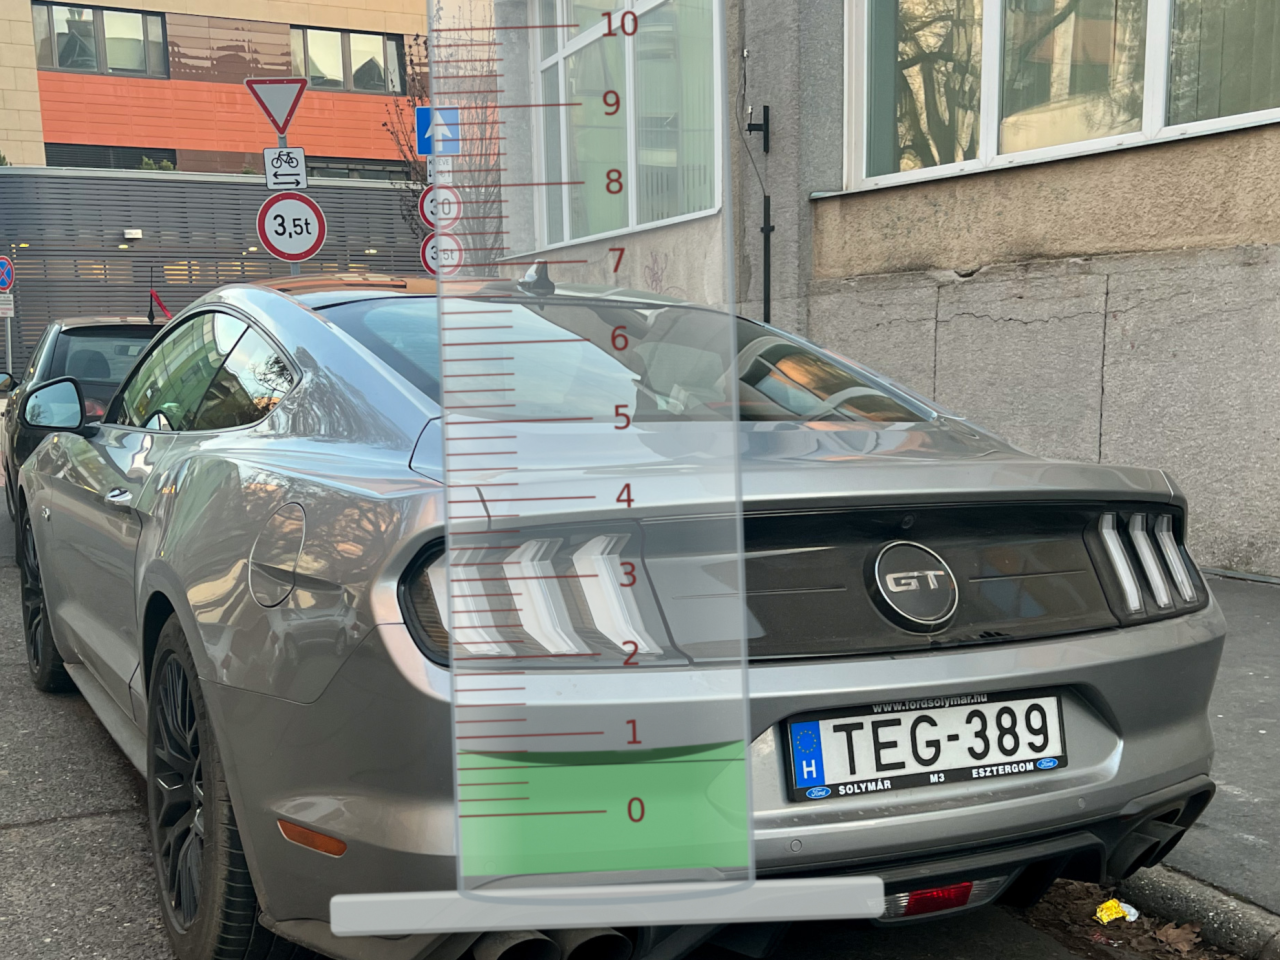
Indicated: 0.6 (mL)
